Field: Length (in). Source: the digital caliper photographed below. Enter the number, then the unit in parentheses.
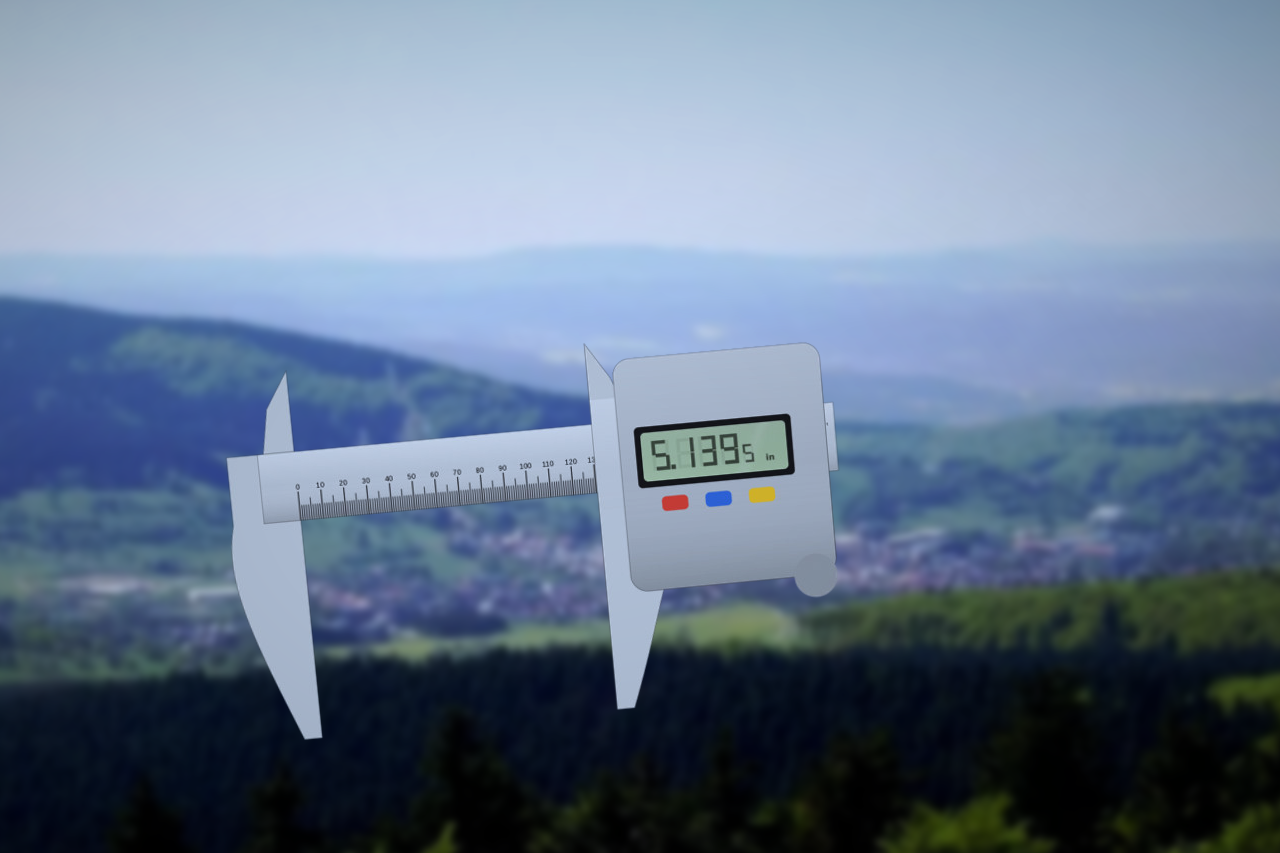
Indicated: 5.1395 (in)
